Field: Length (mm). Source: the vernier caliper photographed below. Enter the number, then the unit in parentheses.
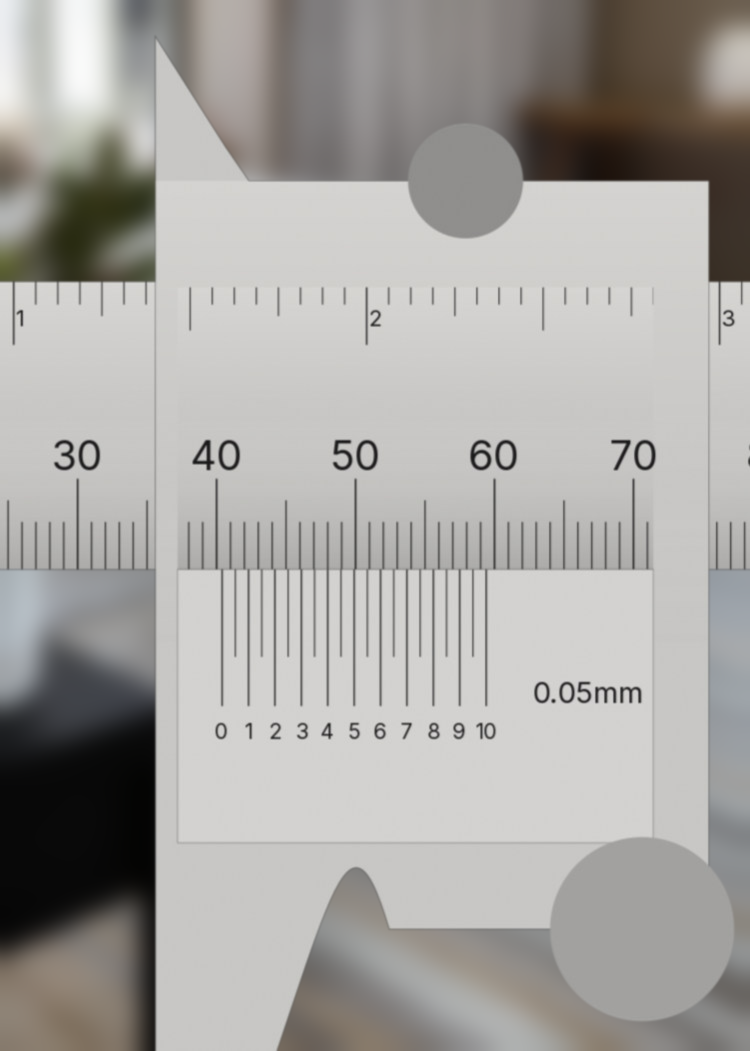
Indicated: 40.4 (mm)
